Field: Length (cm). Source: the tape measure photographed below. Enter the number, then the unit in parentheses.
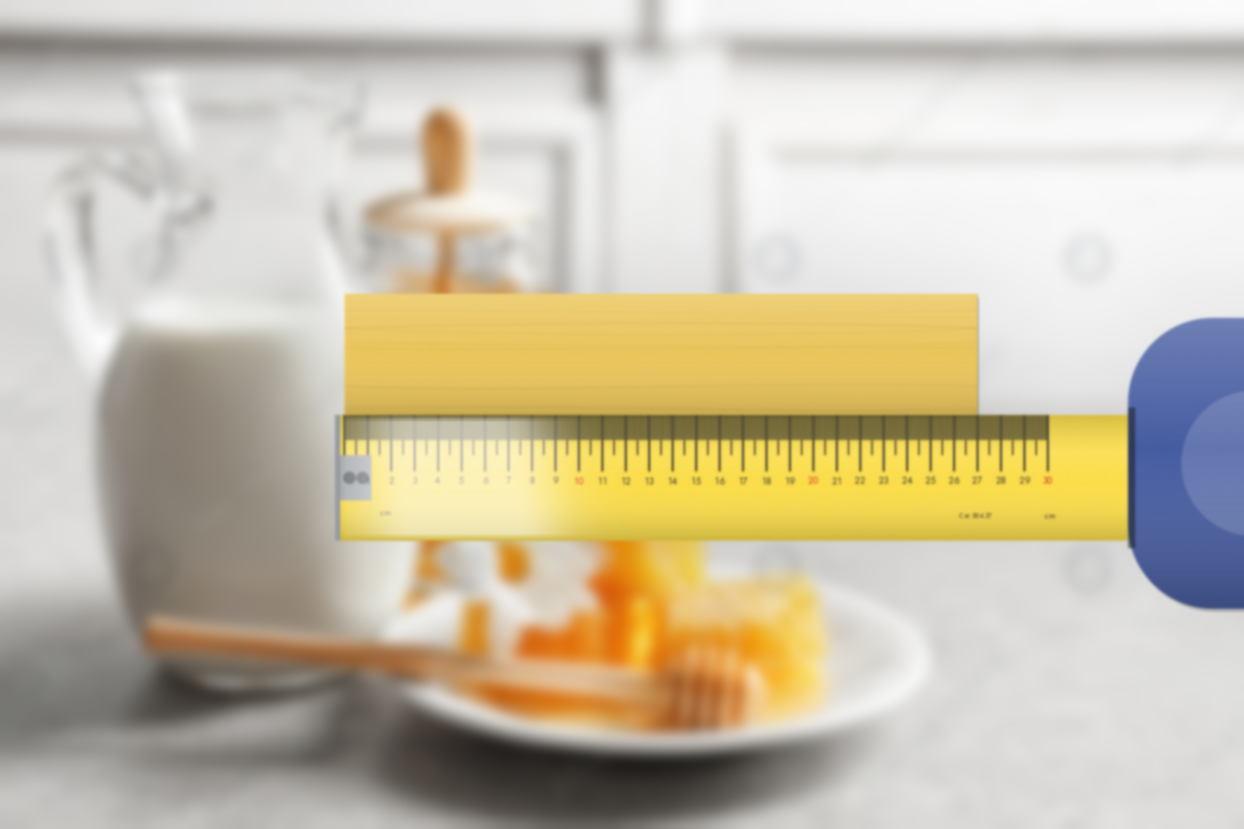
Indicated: 27 (cm)
